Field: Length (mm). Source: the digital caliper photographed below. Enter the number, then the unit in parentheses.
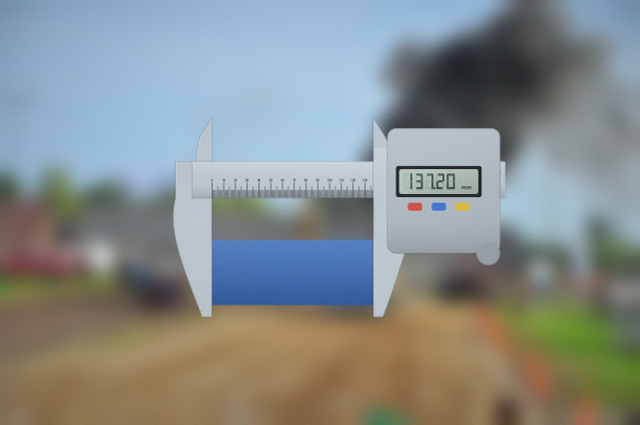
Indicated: 137.20 (mm)
